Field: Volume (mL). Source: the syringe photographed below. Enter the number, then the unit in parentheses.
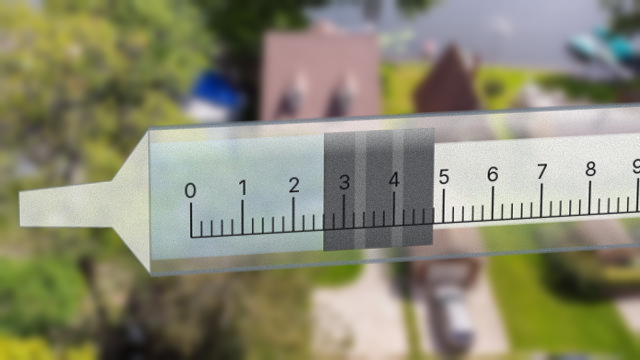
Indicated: 2.6 (mL)
